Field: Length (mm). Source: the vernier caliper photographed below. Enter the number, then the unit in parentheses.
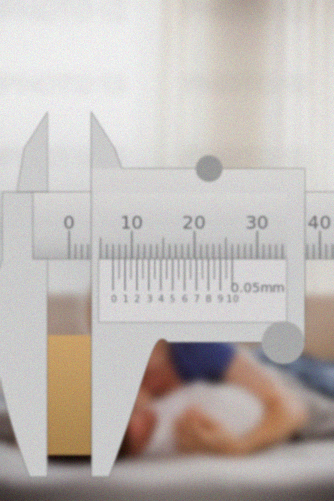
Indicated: 7.0 (mm)
